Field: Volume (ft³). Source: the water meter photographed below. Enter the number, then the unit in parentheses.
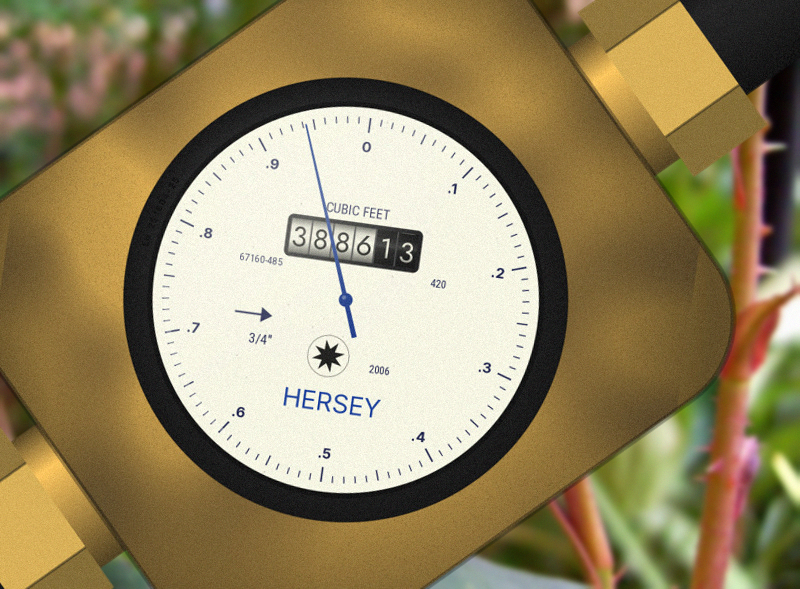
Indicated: 388612.94 (ft³)
